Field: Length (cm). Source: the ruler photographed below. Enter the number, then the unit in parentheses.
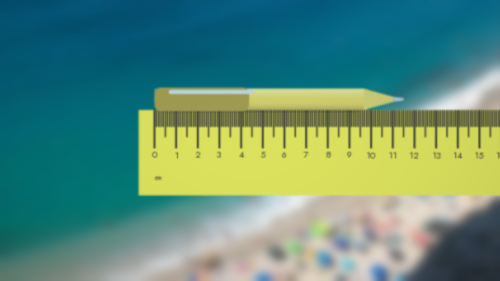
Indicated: 11.5 (cm)
